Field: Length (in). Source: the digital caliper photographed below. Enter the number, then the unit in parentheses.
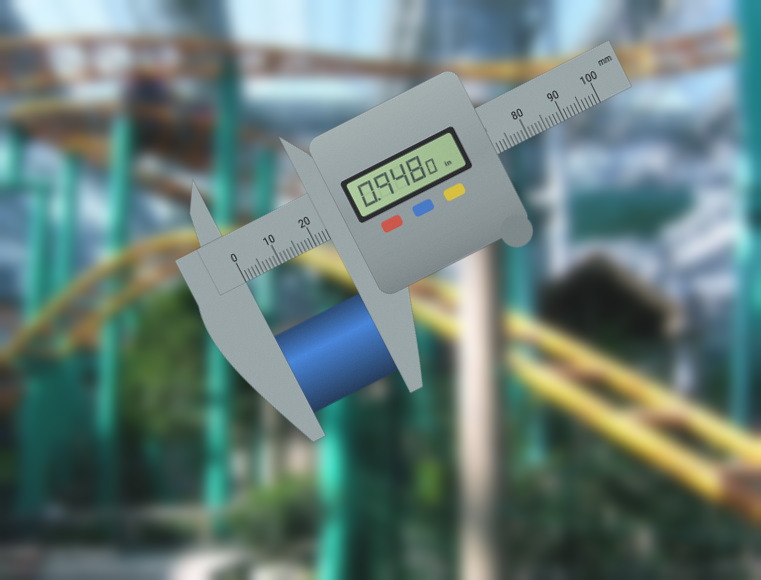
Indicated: 0.9480 (in)
